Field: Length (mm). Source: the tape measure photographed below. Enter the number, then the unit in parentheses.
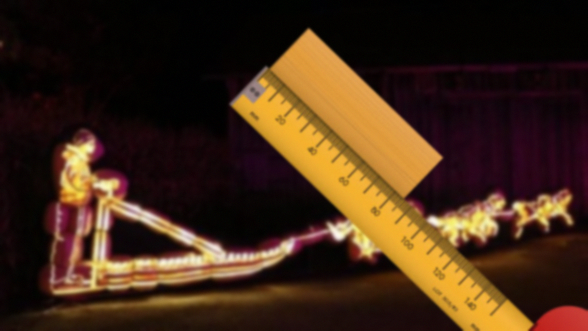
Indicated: 85 (mm)
